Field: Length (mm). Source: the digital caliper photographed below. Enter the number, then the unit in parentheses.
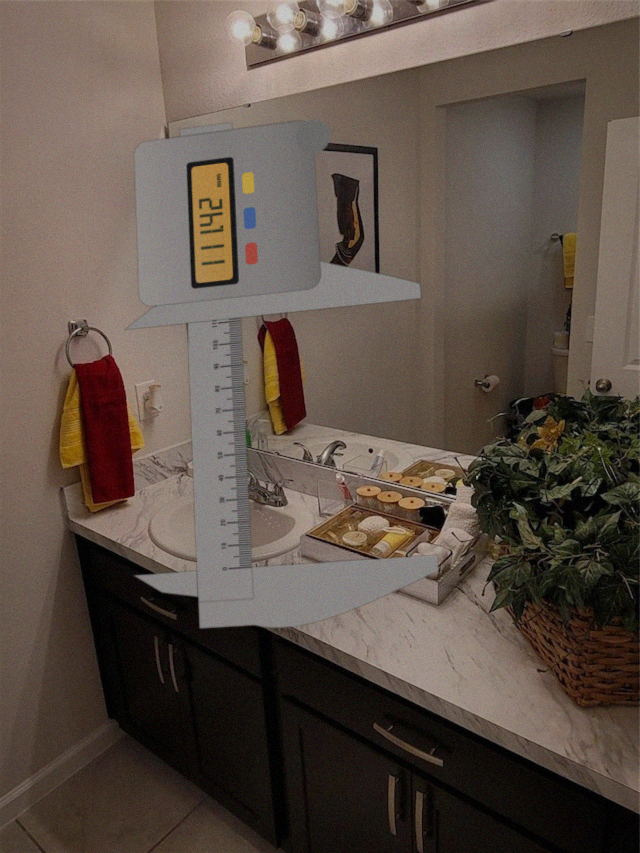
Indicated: 111.42 (mm)
